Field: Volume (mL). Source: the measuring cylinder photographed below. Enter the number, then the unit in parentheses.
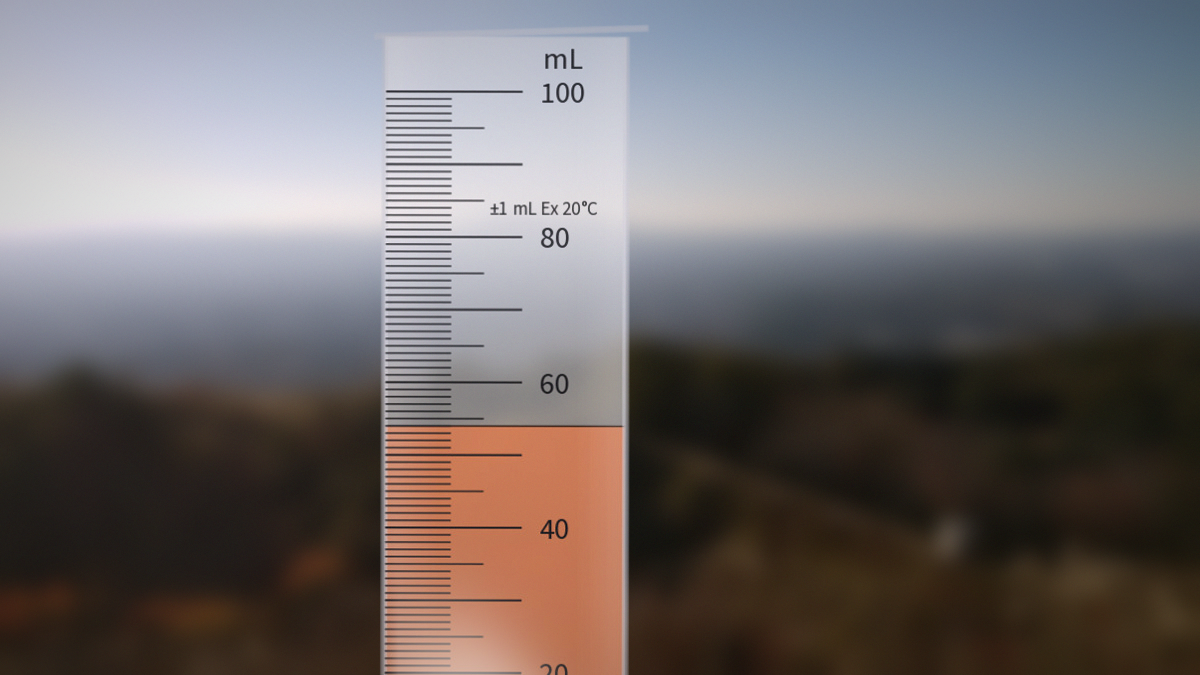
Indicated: 54 (mL)
